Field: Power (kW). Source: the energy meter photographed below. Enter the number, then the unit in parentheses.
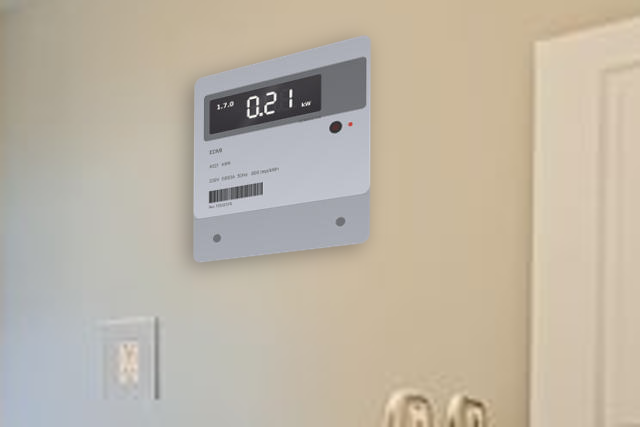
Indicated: 0.21 (kW)
